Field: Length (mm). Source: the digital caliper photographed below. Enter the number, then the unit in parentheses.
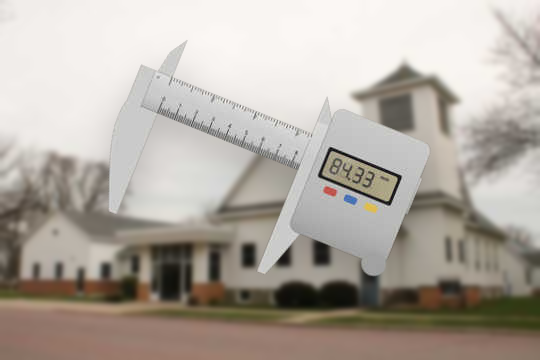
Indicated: 84.33 (mm)
